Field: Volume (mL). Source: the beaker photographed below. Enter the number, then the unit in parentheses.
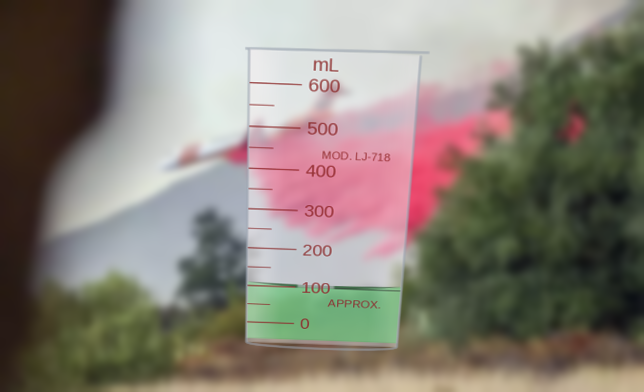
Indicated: 100 (mL)
